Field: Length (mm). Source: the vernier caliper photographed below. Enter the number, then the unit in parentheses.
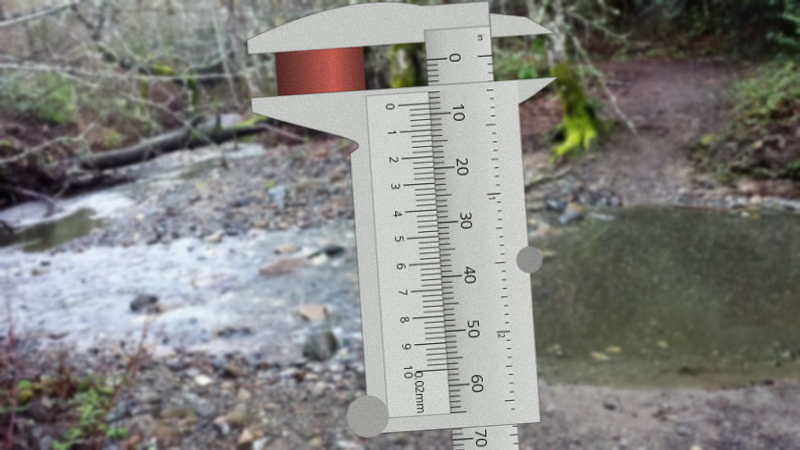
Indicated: 8.0 (mm)
